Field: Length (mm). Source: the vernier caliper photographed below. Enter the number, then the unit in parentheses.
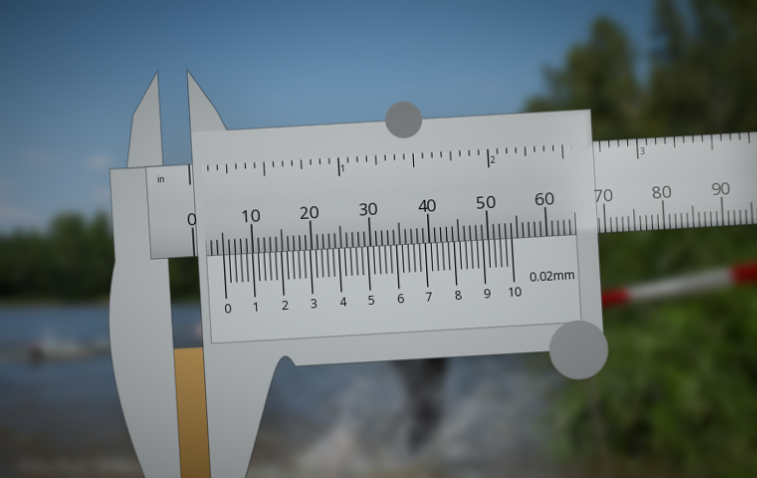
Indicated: 5.0 (mm)
